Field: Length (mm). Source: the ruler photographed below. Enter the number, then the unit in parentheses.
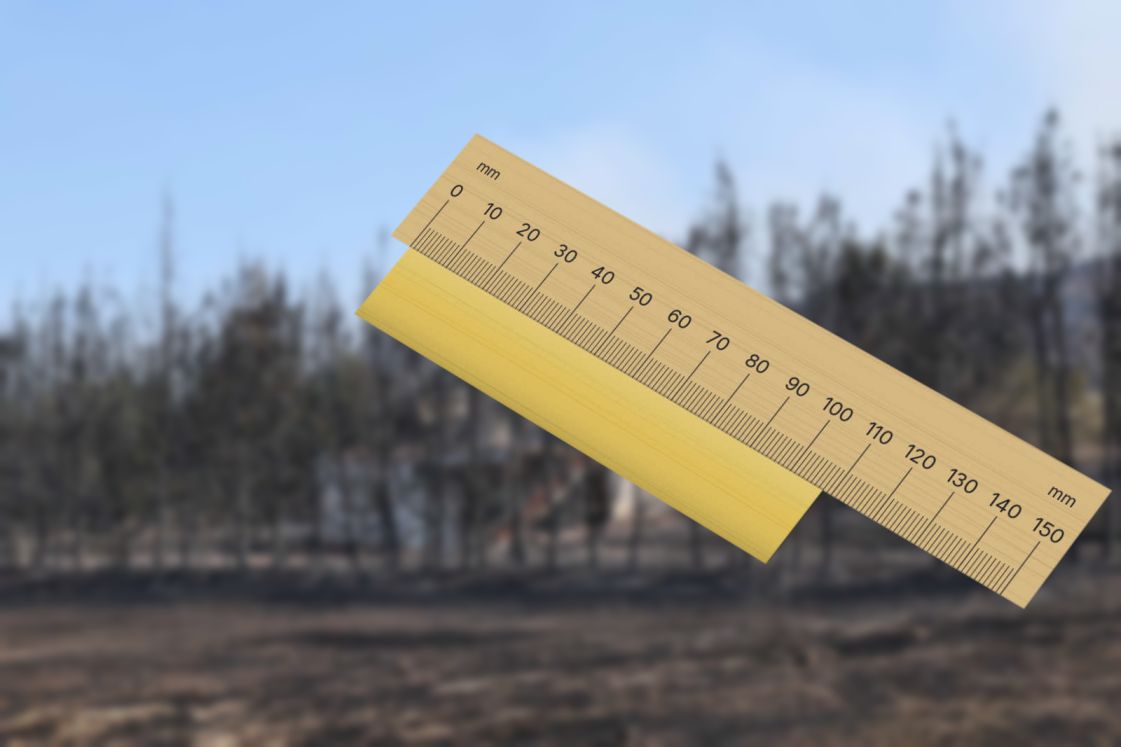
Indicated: 108 (mm)
